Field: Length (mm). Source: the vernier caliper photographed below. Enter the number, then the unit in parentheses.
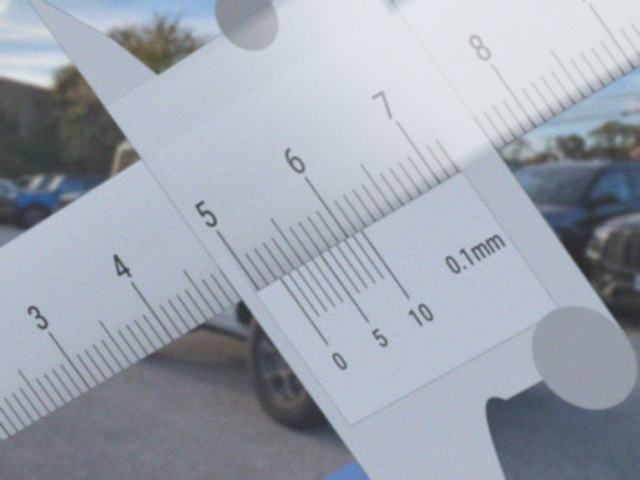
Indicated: 52.4 (mm)
